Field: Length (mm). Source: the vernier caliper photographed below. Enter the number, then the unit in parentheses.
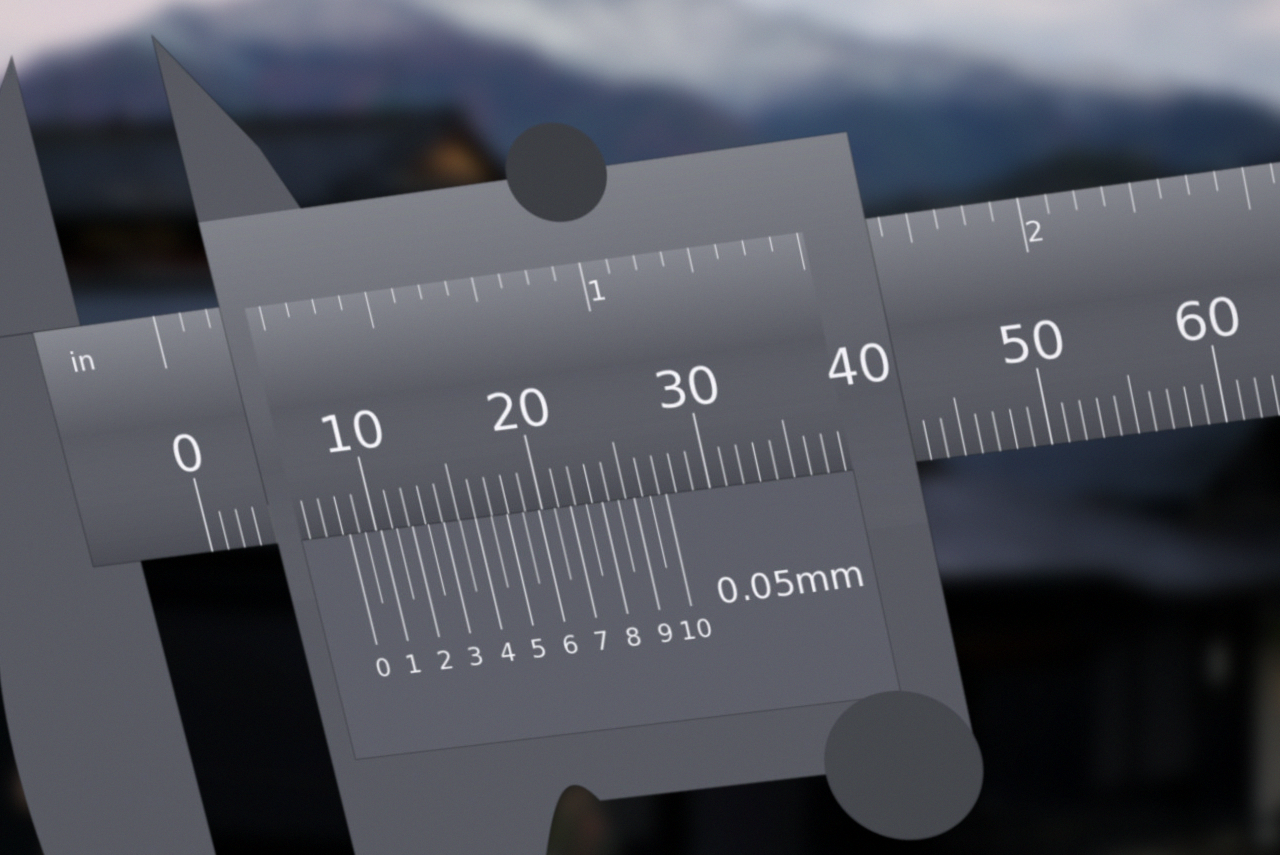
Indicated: 8.4 (mm)
